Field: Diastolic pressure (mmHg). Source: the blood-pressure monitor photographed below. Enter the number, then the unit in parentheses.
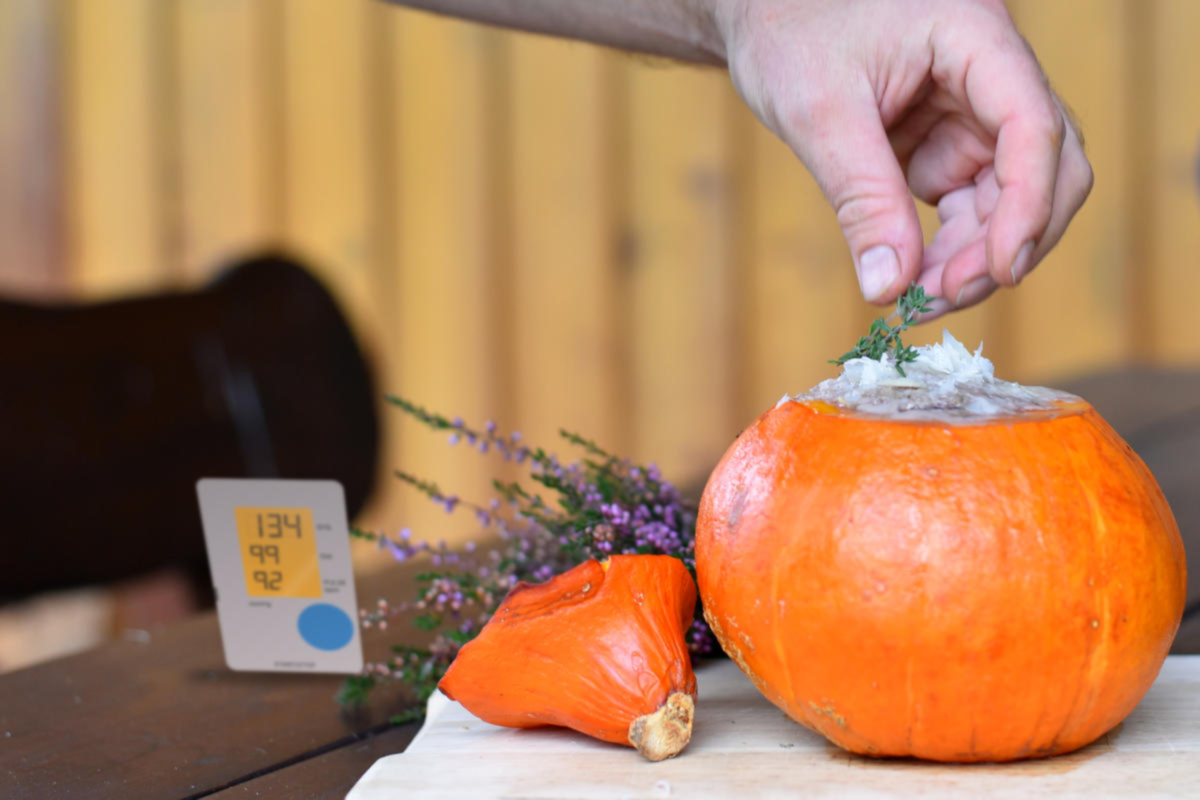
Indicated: 99 (mmHg)
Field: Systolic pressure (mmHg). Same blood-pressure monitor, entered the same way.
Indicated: 134 (mmHg)
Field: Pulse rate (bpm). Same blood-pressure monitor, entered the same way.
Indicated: 92 (bpm)
